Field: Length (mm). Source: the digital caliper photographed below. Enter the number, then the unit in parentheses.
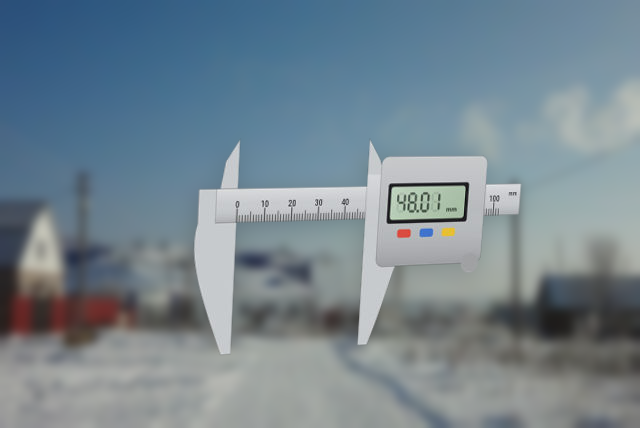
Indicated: 48.01 (mm)
